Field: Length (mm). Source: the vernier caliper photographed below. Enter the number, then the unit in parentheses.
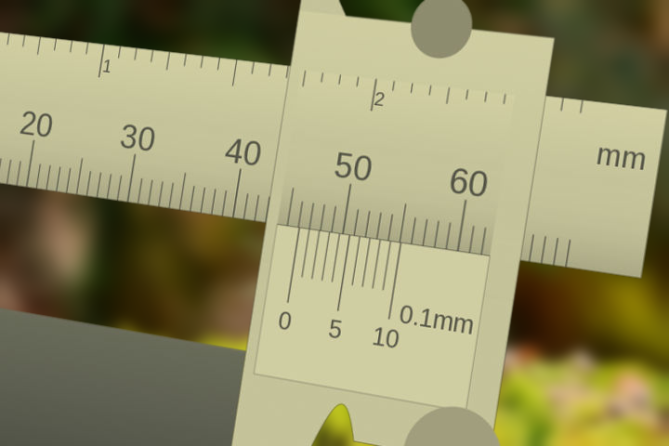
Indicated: 46.1 (mm)
